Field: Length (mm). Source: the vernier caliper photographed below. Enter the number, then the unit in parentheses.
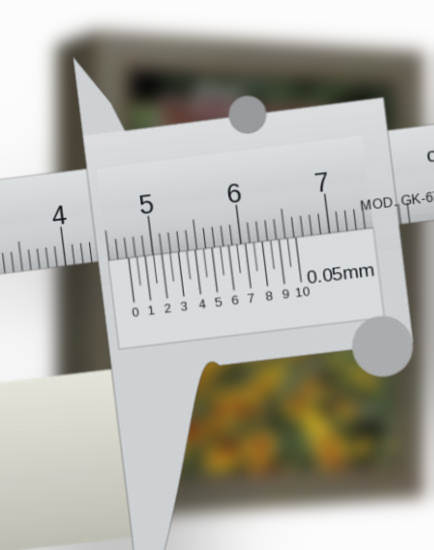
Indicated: 47.2 (mm)
